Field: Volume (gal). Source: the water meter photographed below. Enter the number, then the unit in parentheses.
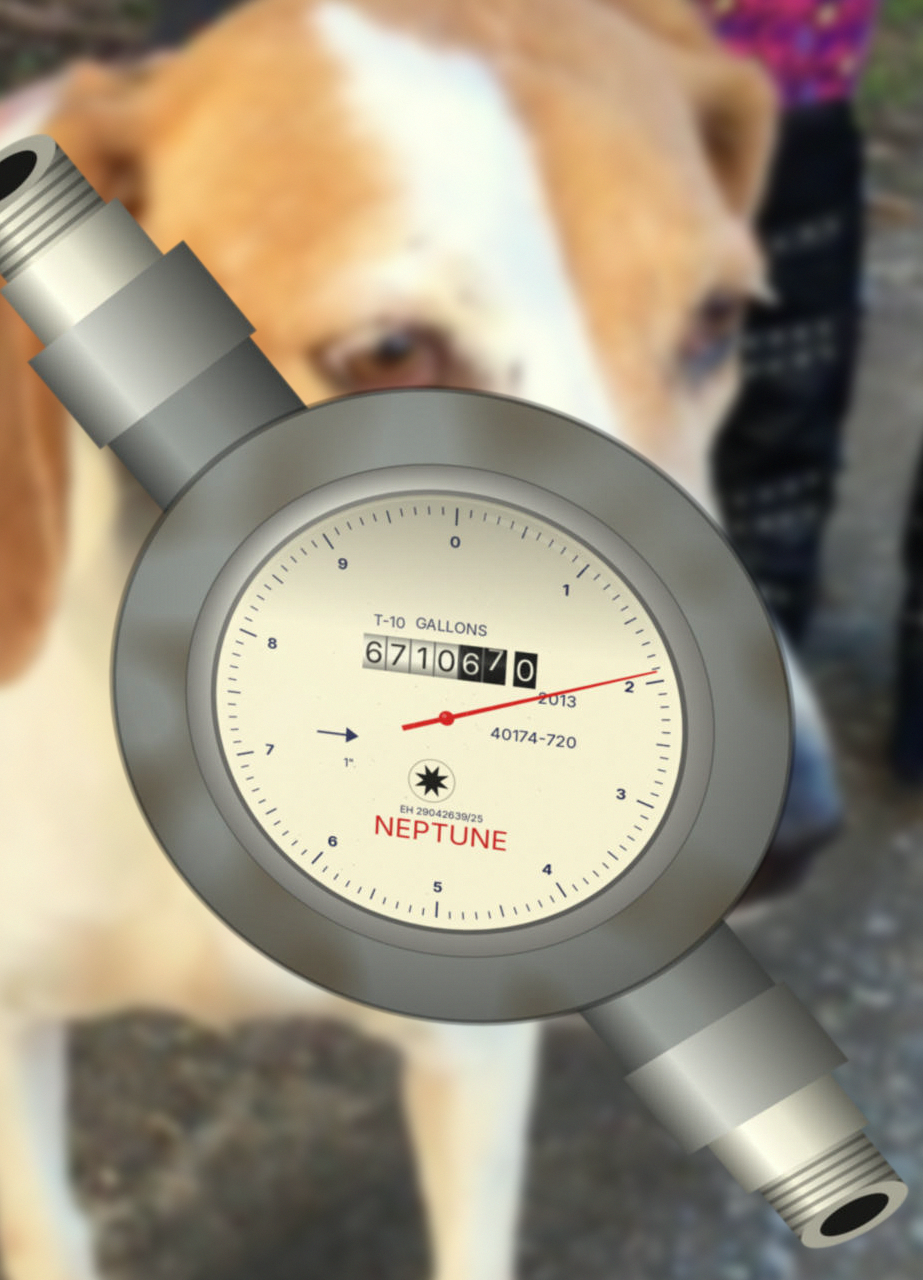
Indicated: 6710671.9 (gal)
